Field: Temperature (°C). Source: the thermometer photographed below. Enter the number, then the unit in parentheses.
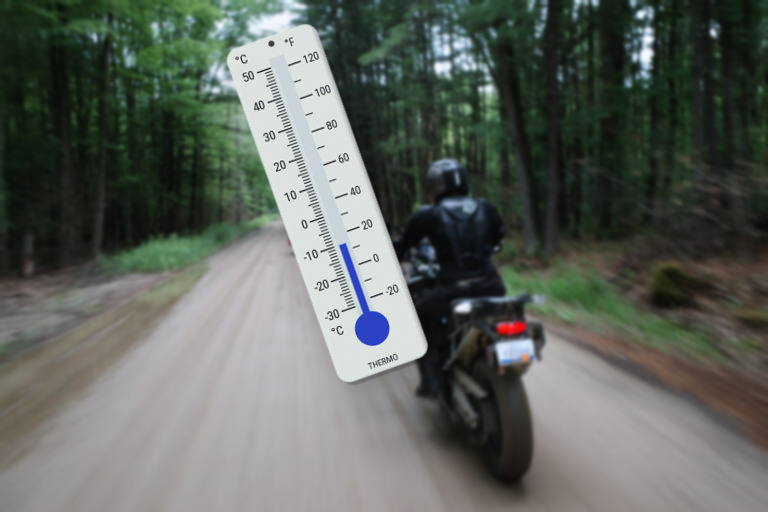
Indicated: -10 (°C)
